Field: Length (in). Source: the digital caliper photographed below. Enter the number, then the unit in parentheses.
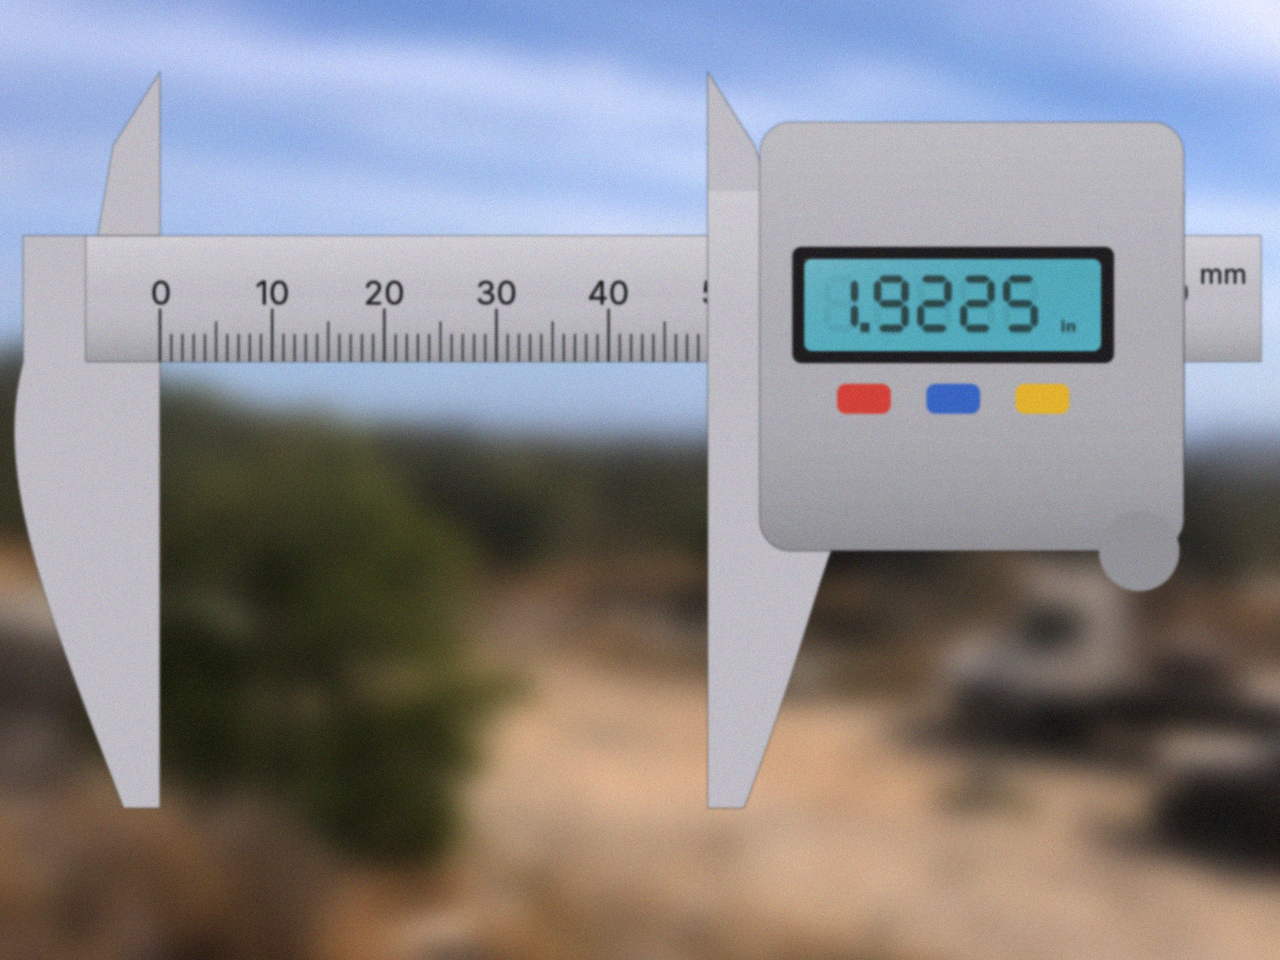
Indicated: 1.9225 (in)
